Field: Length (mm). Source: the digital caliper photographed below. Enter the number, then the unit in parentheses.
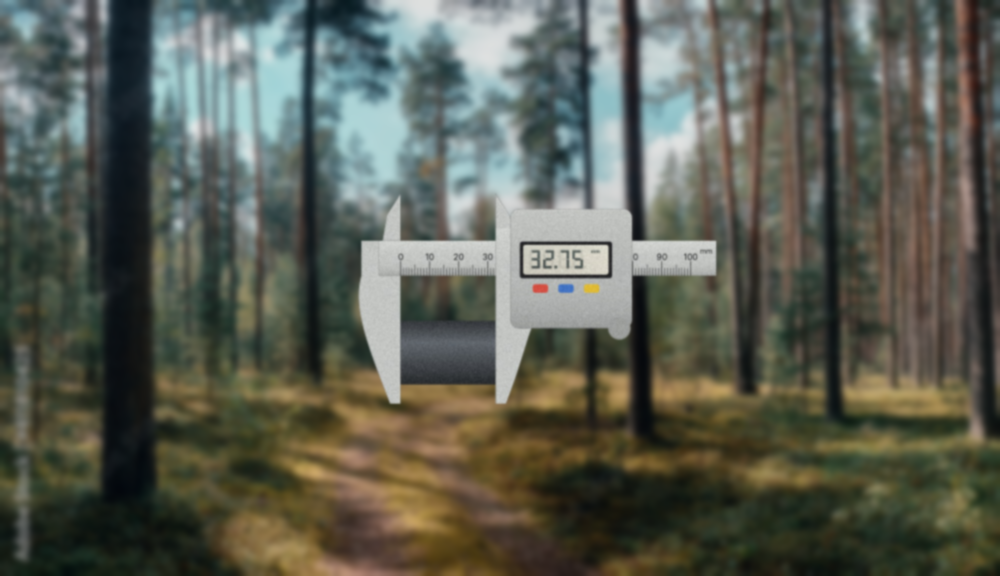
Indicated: 32.75 (mm)
